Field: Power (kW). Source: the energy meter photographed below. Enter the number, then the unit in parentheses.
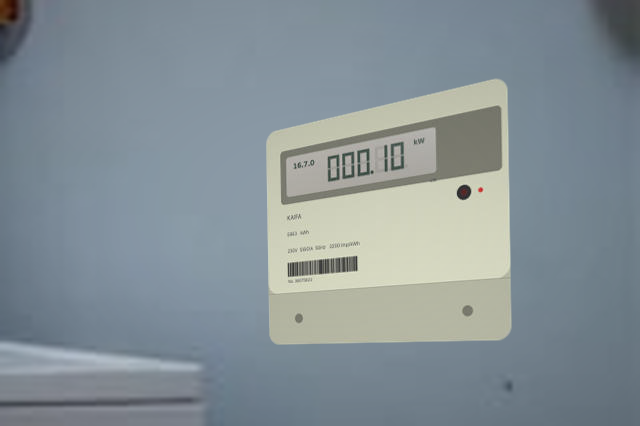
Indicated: 0.10 (kW)
